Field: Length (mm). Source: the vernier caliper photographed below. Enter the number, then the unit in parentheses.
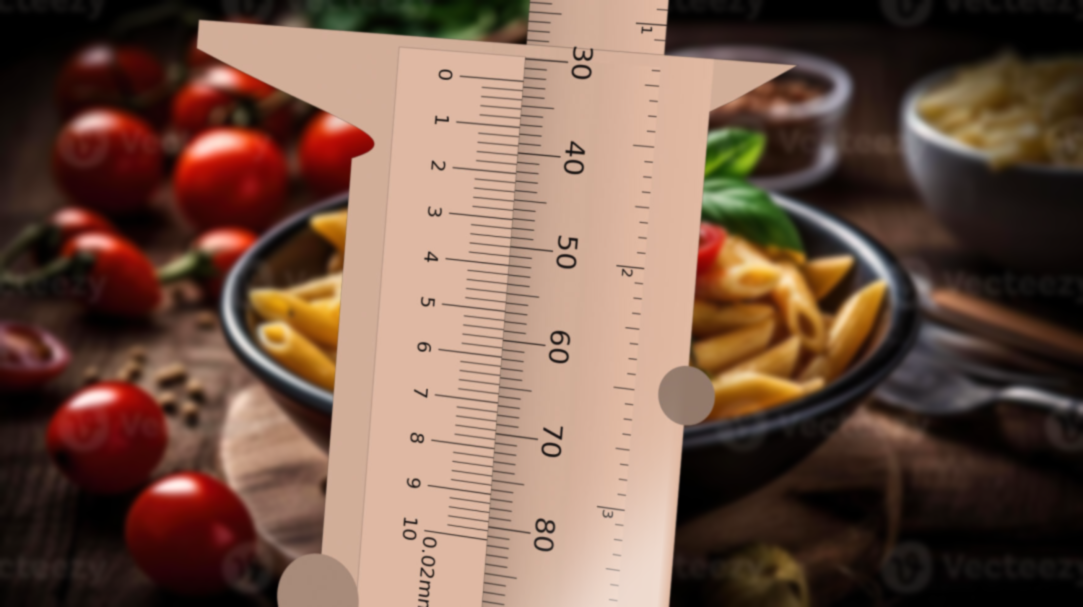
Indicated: 32.4 (mm)
